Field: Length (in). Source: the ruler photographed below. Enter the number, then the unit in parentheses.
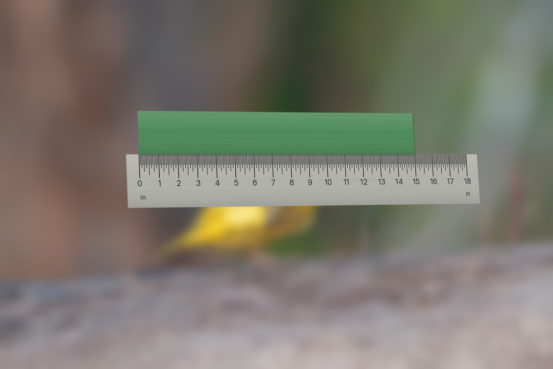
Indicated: 15 (in)
